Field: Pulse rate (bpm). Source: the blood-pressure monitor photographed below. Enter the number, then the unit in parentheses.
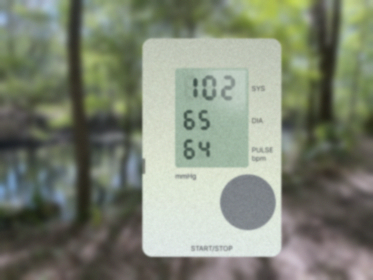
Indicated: 64 (bpm)
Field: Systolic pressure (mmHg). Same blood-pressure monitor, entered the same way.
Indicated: 102 (mmHg)
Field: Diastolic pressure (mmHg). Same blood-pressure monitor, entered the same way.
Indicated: 65 (mmHg)
